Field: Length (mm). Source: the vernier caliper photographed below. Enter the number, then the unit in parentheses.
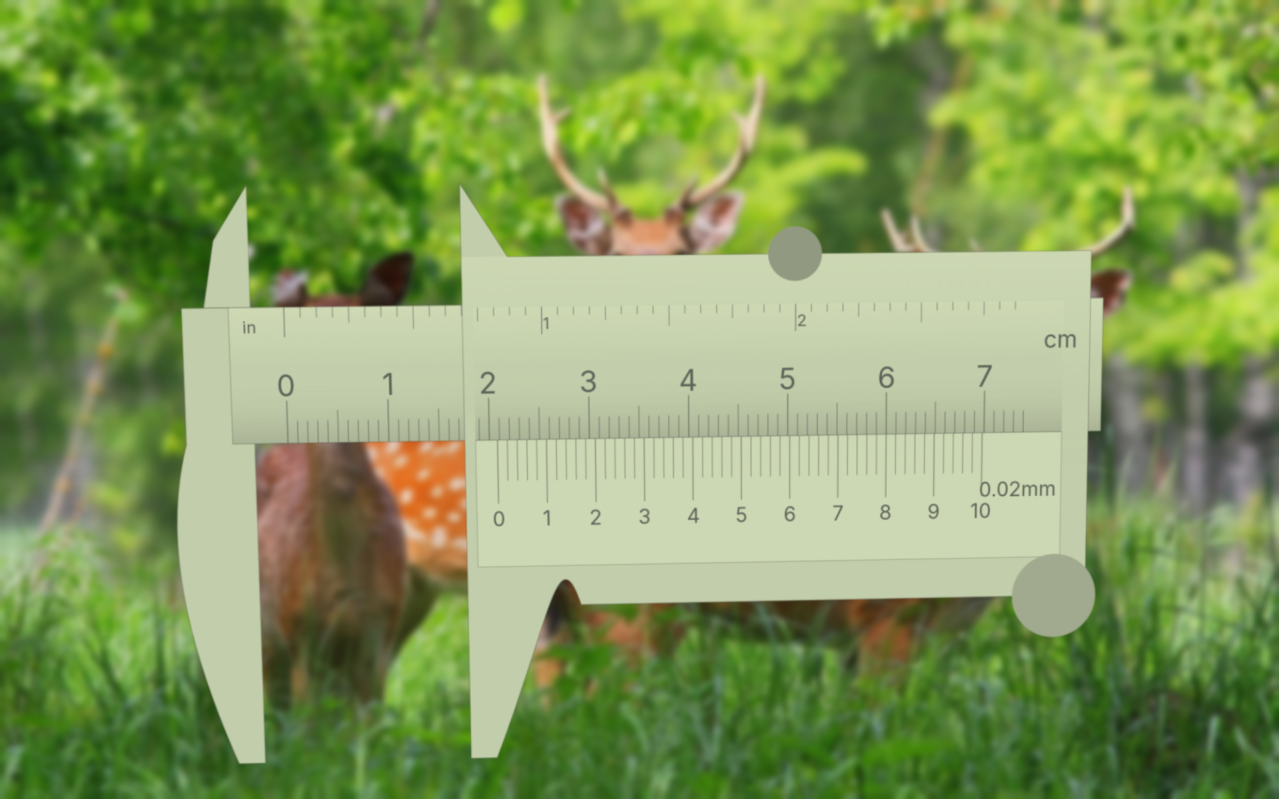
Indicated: 20.8 (mm)
